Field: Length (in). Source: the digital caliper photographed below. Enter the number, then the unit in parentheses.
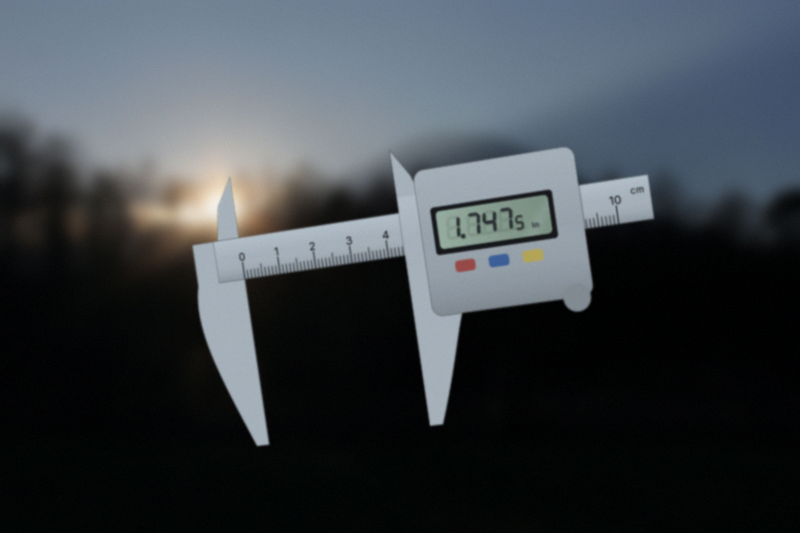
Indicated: 1.7475 (in)
